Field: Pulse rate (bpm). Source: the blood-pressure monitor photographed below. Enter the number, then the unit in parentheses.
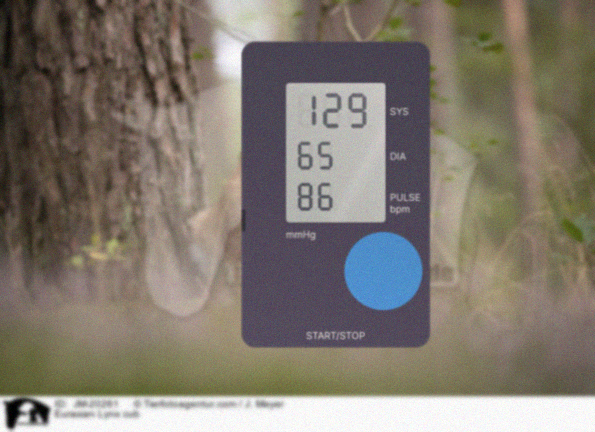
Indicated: 86 (bpm)
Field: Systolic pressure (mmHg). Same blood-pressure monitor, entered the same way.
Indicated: 129 (mmHg)
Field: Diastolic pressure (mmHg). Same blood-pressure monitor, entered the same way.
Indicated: 65 (mmHg)
